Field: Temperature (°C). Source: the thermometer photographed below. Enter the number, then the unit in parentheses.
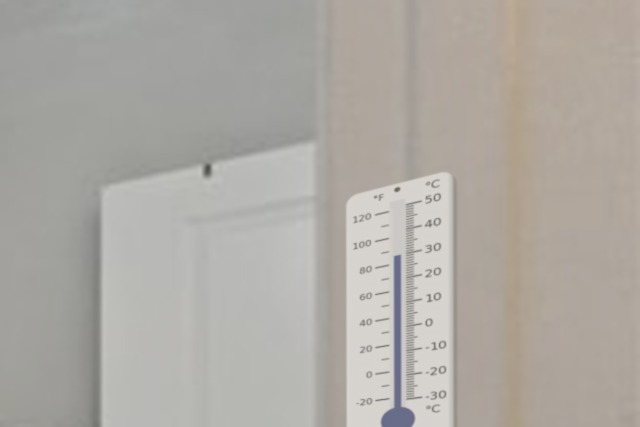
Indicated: 30 (°C)
